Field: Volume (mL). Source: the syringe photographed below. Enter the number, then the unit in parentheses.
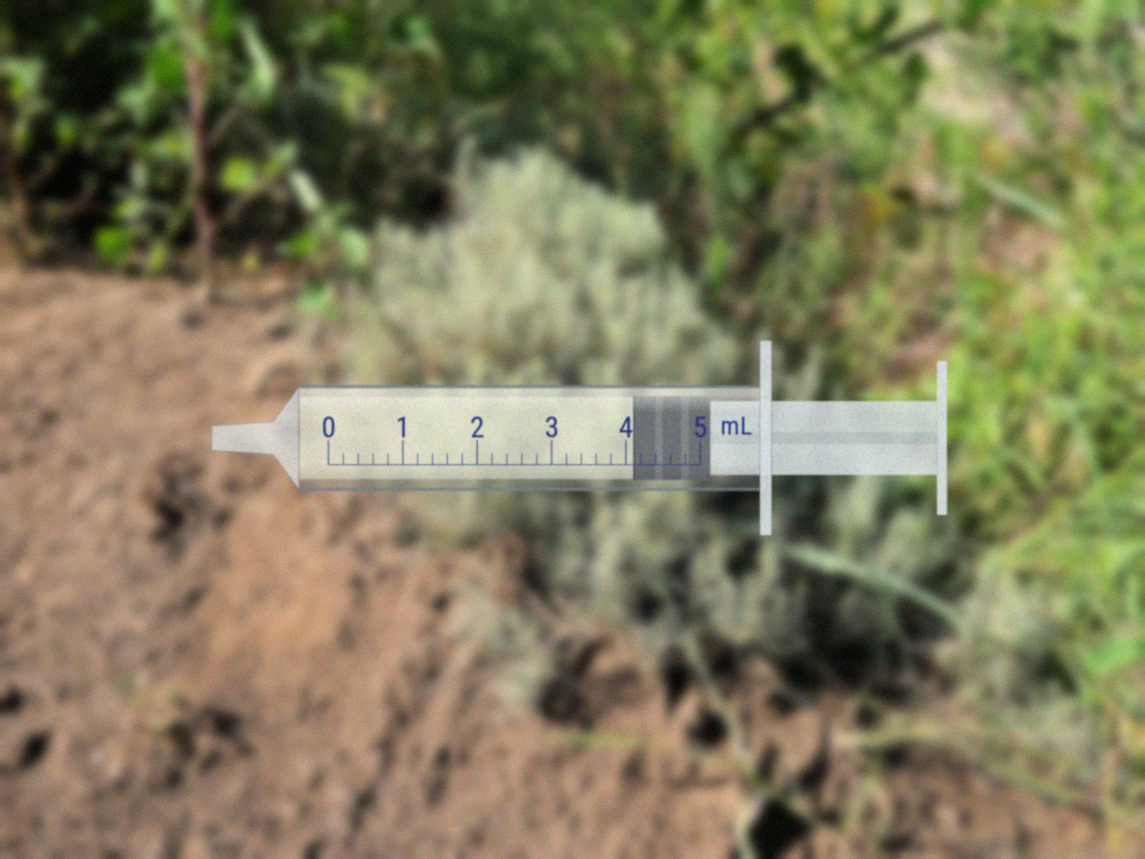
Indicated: 4.1 (mL)
